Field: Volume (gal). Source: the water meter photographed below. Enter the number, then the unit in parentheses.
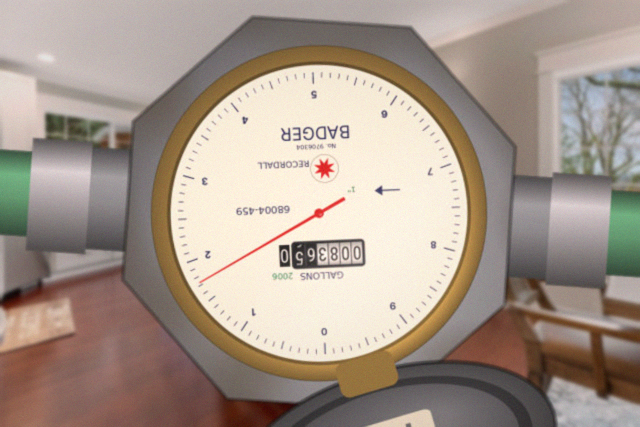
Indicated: 83651.7 (gal)
